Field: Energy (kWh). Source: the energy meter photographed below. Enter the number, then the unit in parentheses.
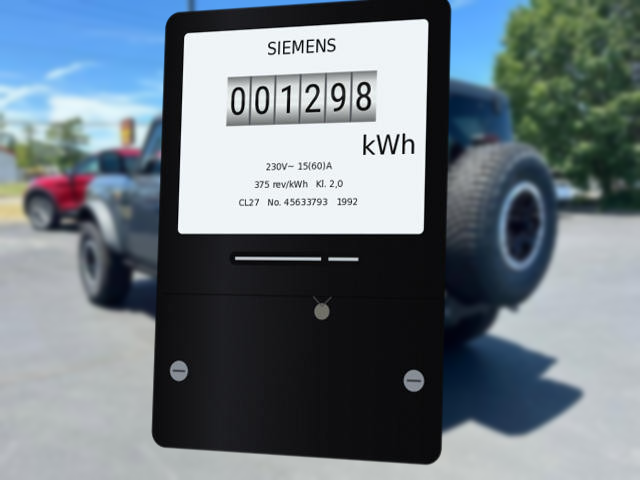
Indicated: 1298 (kWh)
